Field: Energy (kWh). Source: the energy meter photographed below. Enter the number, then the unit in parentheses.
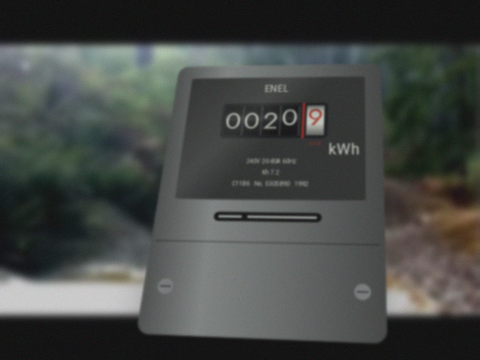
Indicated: 20.9 (kWh)
